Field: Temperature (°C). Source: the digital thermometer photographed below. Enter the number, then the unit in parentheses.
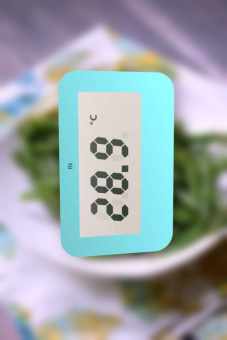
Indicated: 28.9 (°C)
